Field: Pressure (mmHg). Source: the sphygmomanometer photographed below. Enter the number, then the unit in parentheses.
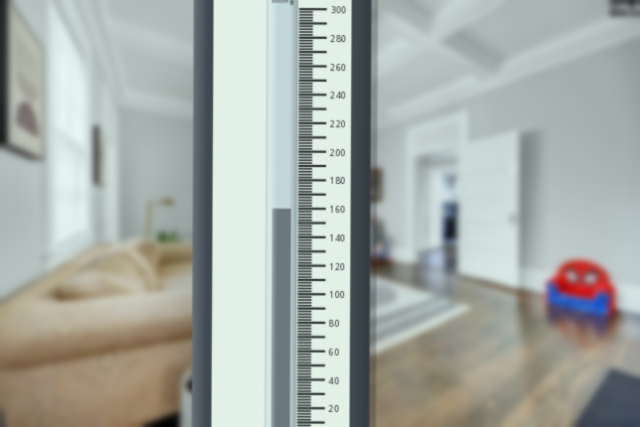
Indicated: 160 (mmHg)
